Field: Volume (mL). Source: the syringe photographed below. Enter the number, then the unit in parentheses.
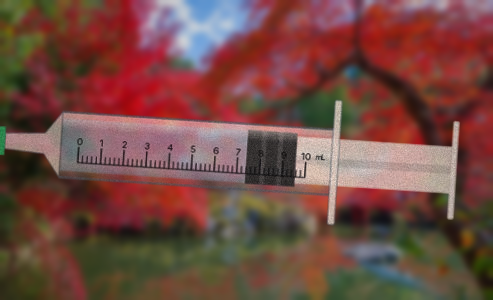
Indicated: 7.4 (mL)
